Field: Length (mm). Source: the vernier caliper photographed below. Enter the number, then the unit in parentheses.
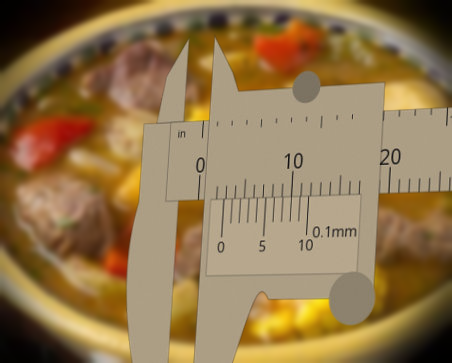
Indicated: 2.8 (mm)
